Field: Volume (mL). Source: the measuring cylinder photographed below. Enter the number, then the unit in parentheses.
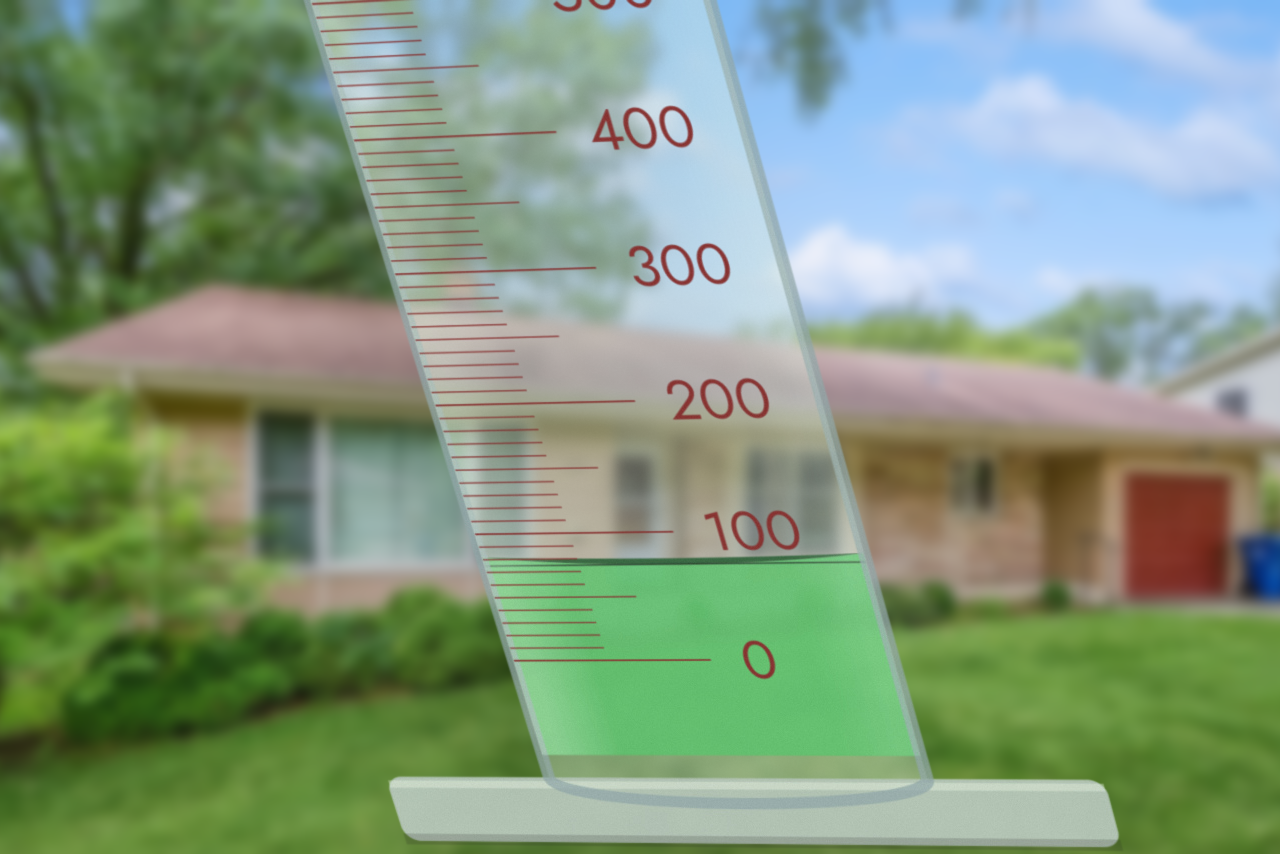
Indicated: 75 (mL)
